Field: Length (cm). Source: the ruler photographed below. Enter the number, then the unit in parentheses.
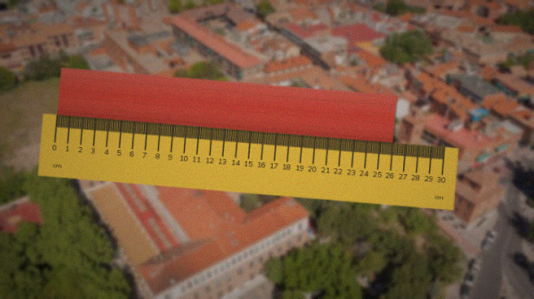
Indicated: 26 (cm)
